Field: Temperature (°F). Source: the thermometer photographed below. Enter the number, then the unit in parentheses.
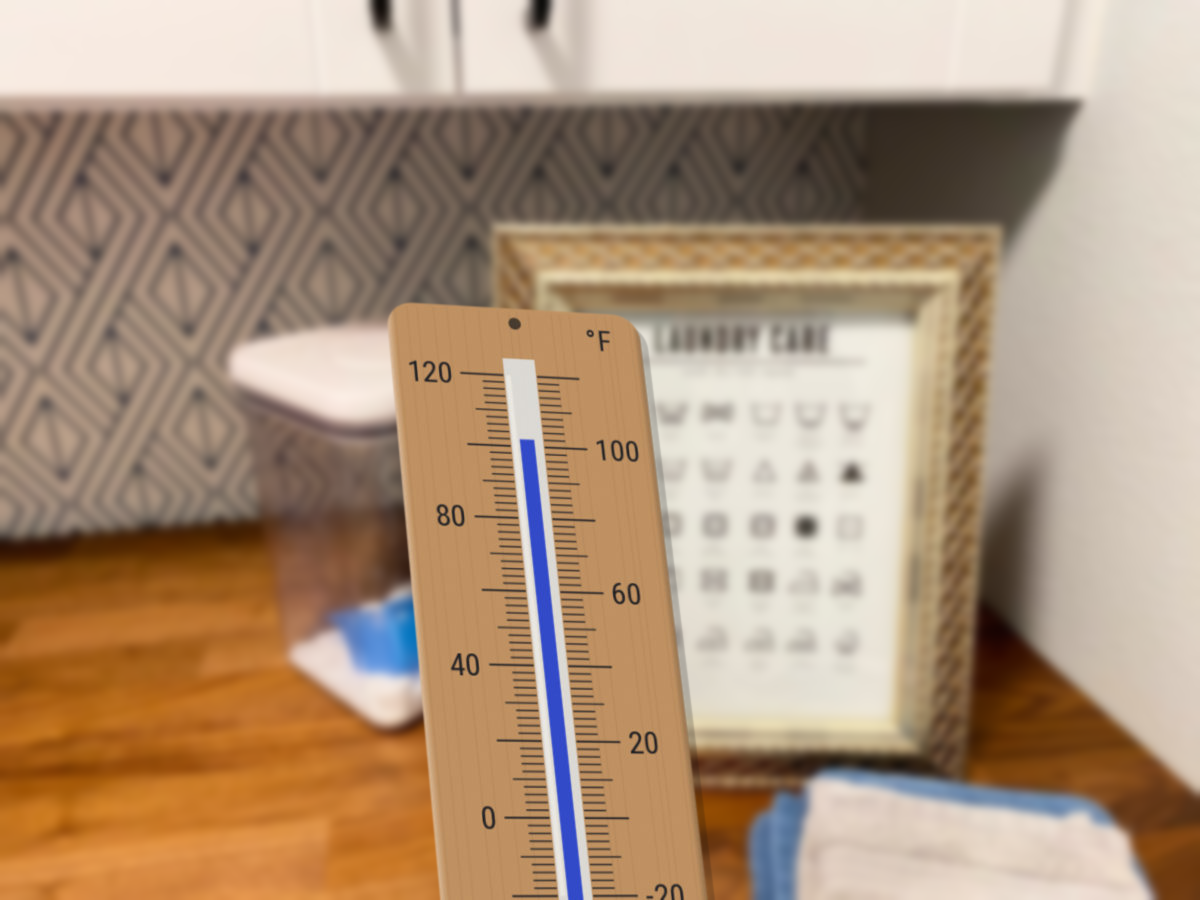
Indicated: 102 (°F)
